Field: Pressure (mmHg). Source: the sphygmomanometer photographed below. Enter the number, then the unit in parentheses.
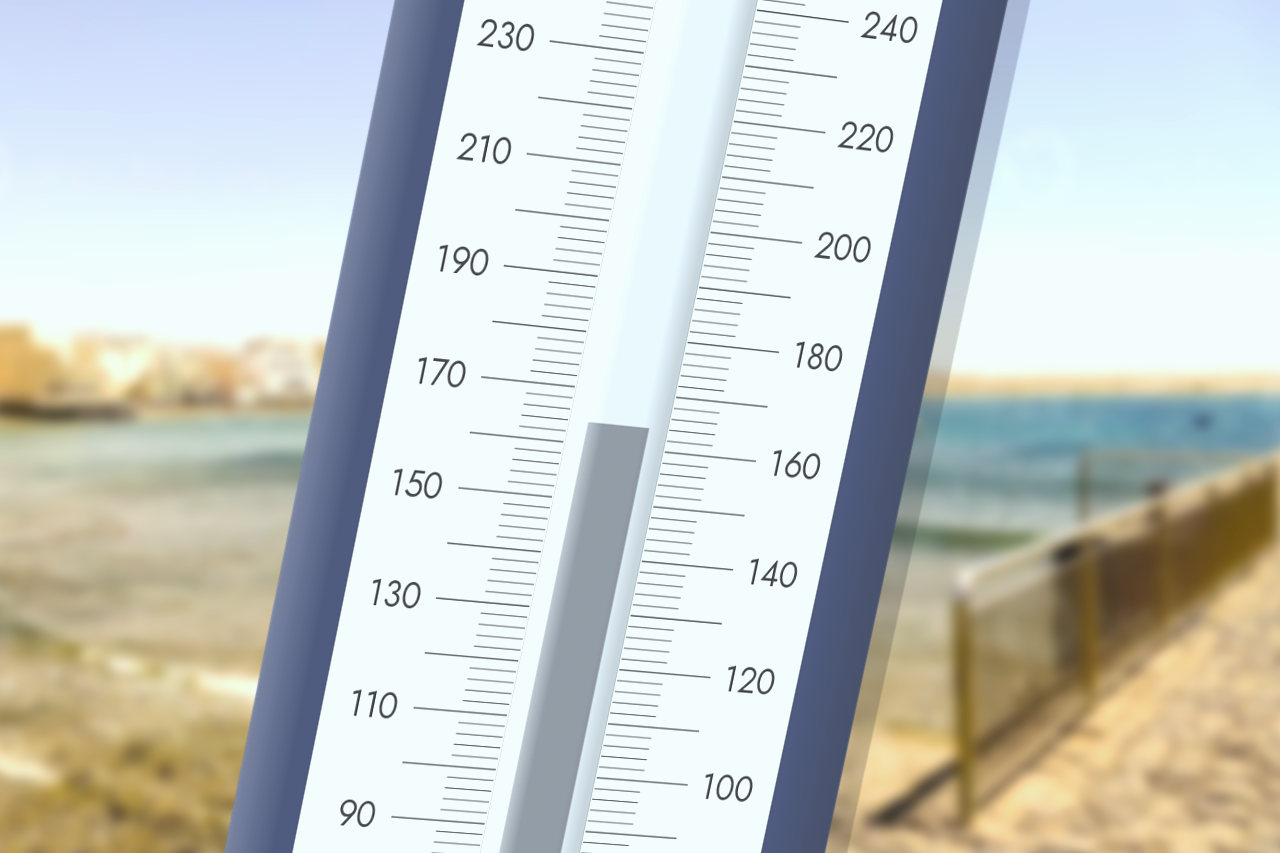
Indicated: 164 (mmHg)
